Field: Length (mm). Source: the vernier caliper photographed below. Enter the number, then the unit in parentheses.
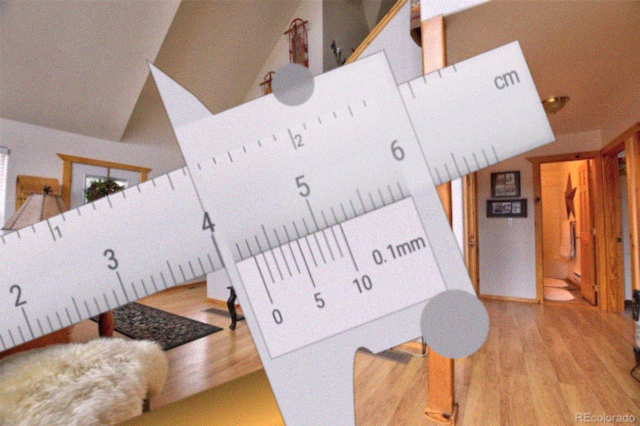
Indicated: 43.2 (mm)
